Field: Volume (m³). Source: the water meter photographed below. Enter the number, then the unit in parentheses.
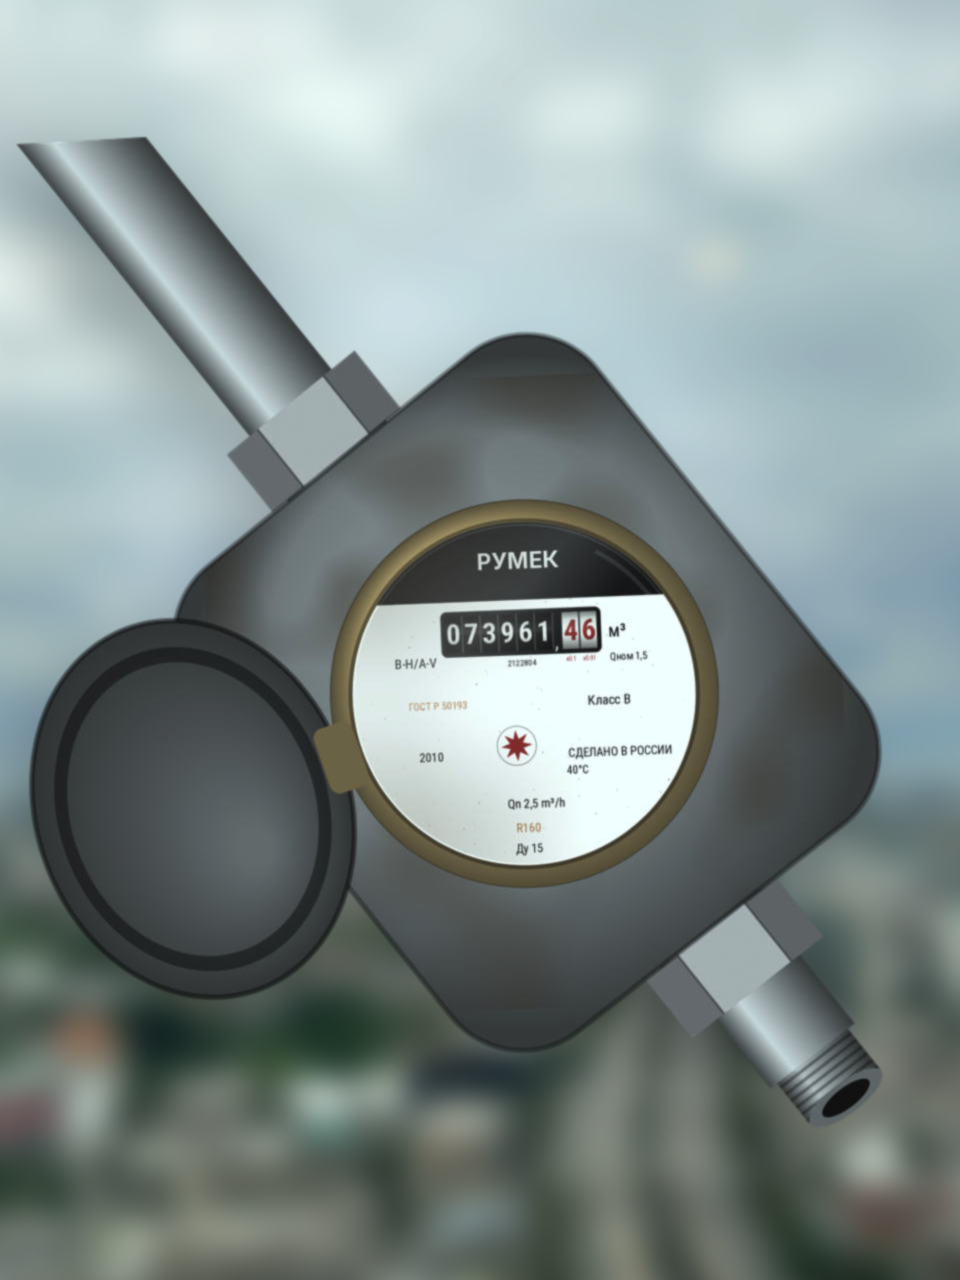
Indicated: 73961.46 (m³)
